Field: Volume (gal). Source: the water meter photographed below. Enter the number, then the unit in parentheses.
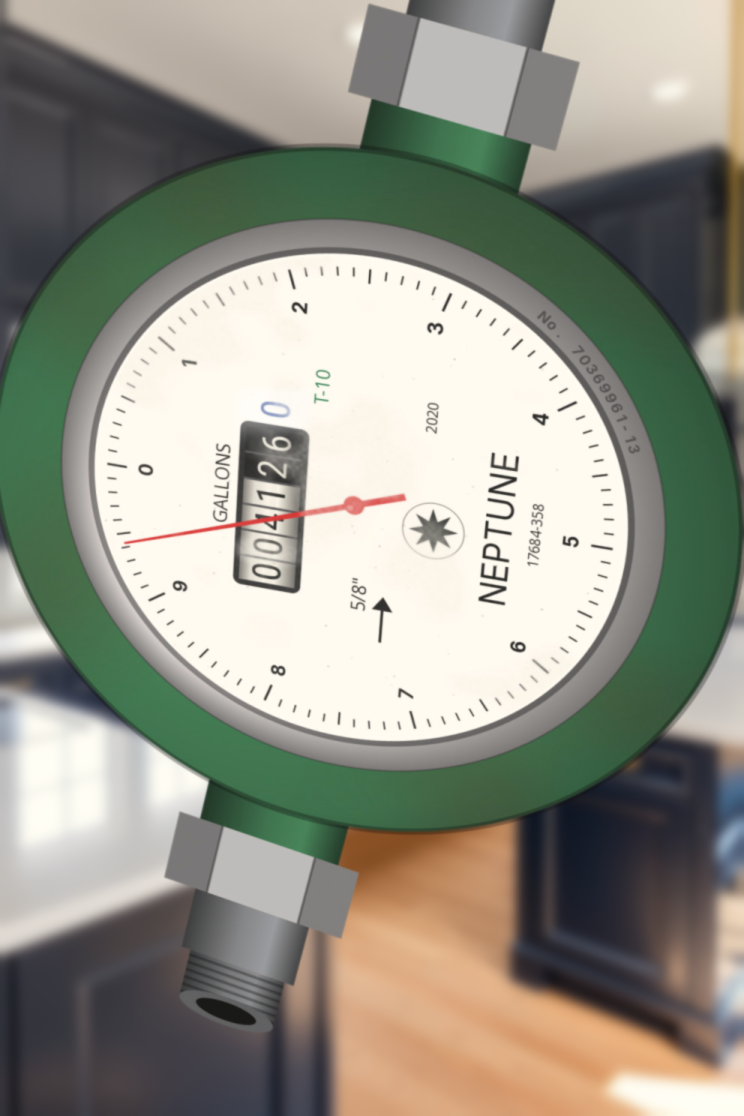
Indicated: 41259.4 (gal)
